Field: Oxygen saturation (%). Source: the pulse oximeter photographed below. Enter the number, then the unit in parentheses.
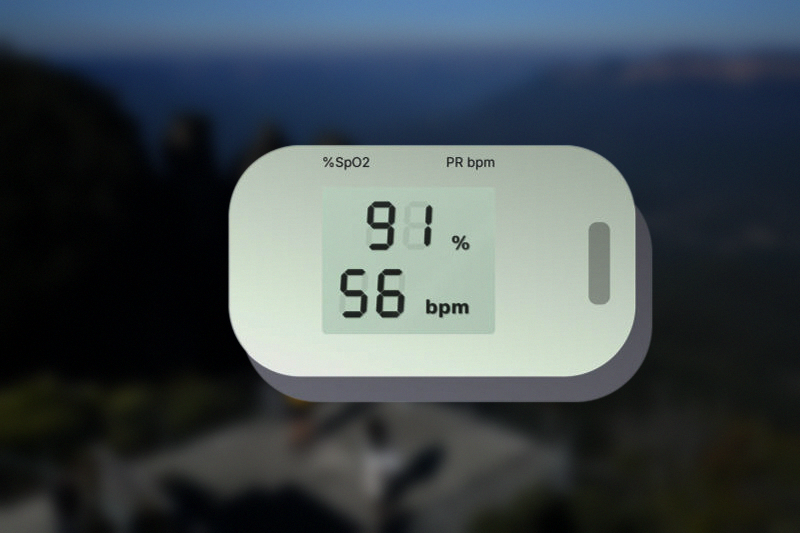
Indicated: 91 (%)
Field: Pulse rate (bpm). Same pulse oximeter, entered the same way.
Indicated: 56 (bpm)
